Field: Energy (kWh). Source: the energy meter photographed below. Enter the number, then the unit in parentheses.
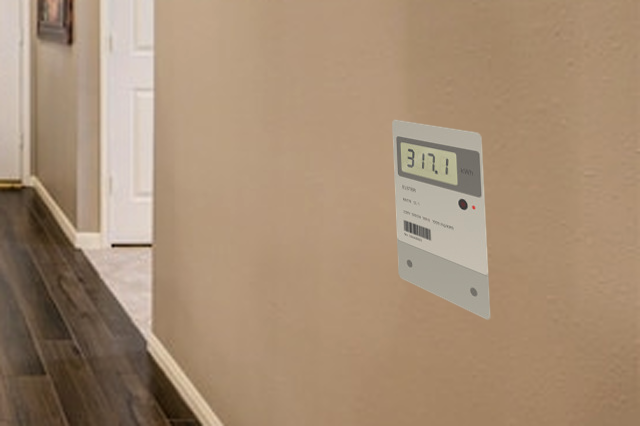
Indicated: 317.1 (kWh)
